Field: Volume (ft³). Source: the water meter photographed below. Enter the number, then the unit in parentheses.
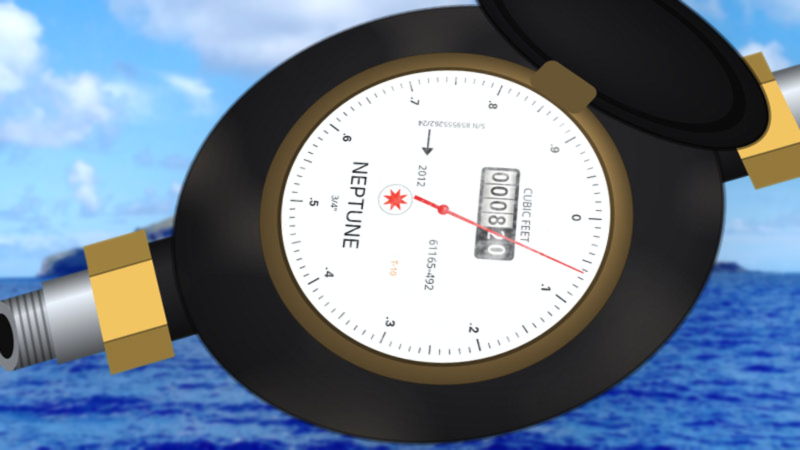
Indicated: 820.06 (ft³)
